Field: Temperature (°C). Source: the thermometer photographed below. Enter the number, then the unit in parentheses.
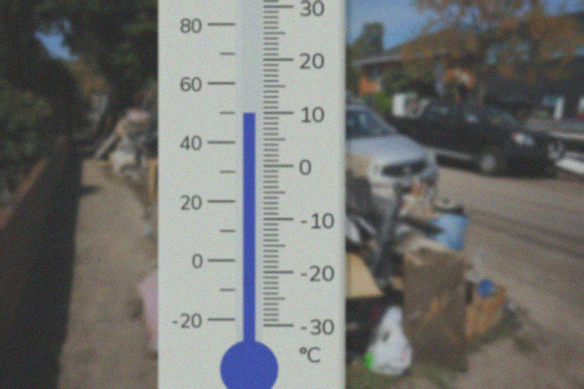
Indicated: 10 (°C)
